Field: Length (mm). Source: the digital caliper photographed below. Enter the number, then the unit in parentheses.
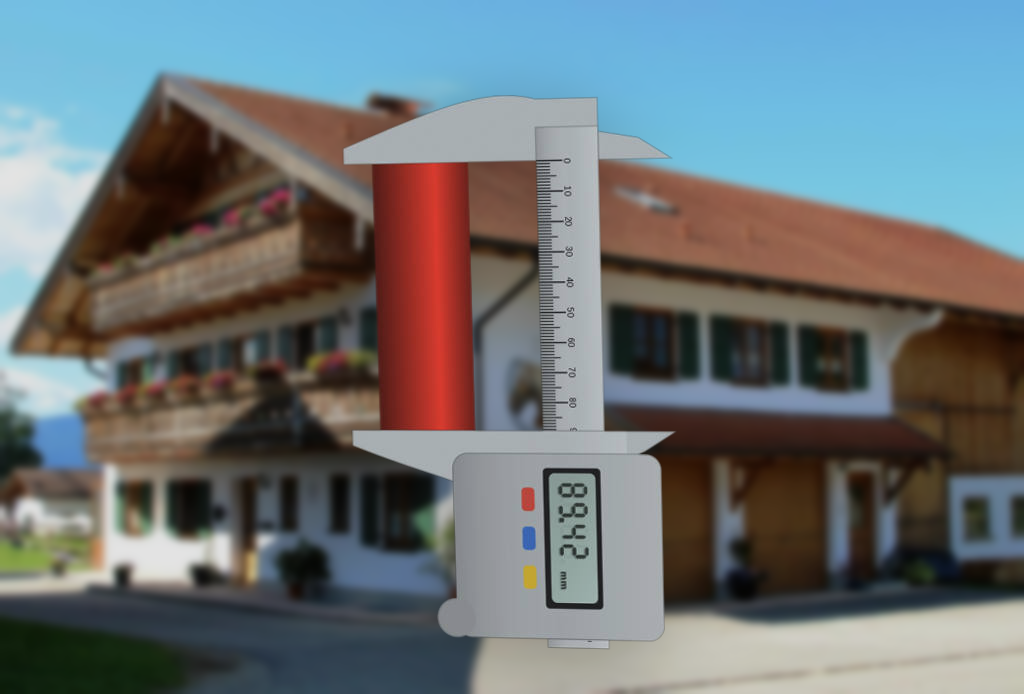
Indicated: 89.42 (mm)
